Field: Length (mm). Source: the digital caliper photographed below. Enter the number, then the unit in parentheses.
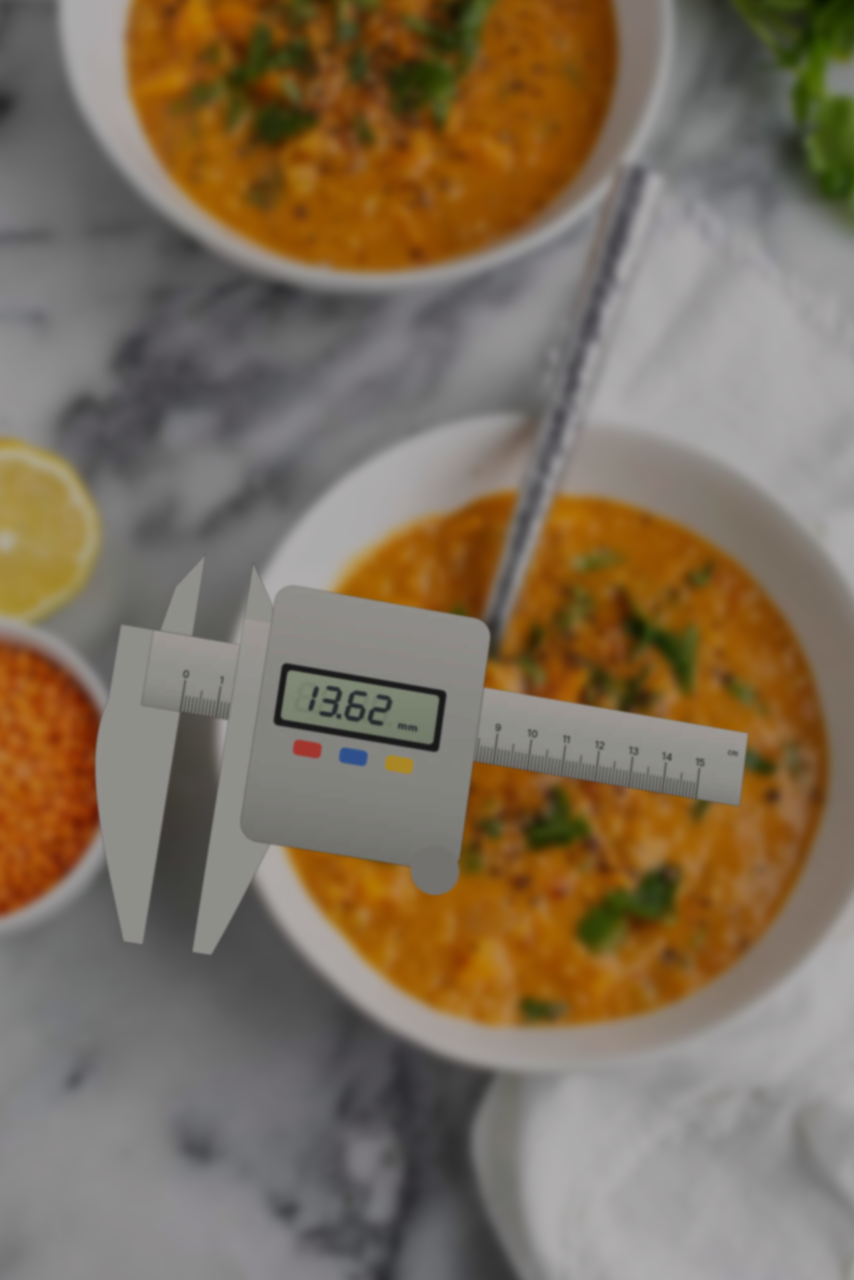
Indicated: 13.62 (mm)
